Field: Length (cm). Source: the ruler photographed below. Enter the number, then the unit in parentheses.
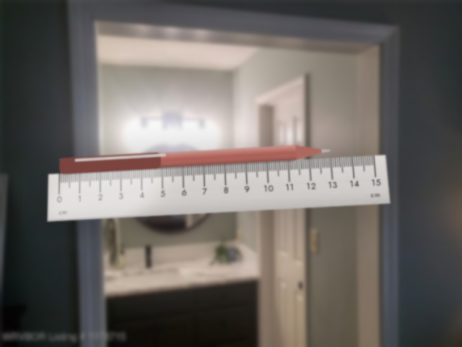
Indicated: 13 (cm)
